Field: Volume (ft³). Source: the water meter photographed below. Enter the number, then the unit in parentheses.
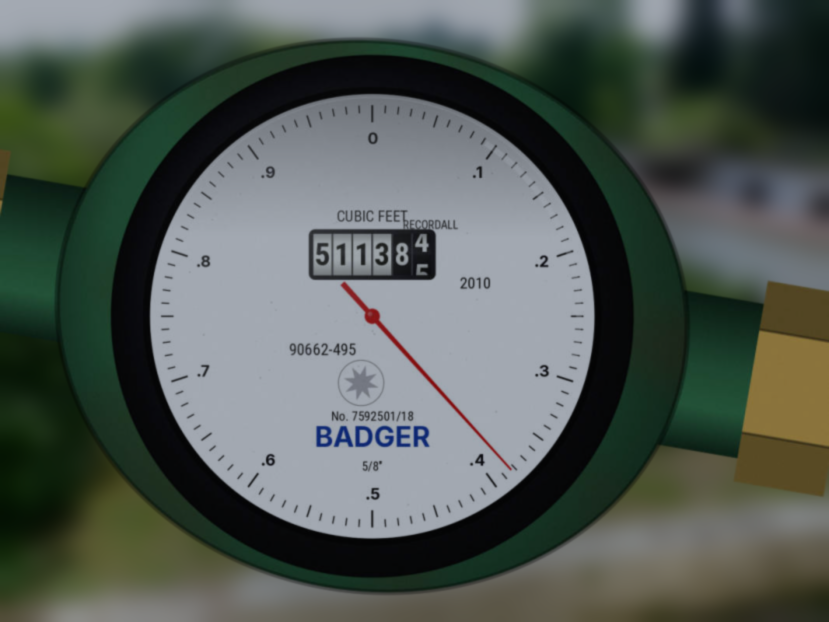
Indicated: 511384.38 (ft³)
